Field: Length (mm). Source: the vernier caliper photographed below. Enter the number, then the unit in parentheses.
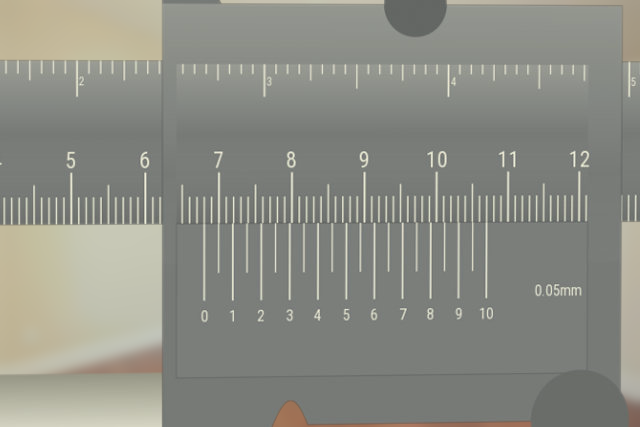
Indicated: 68.0 (mm)
